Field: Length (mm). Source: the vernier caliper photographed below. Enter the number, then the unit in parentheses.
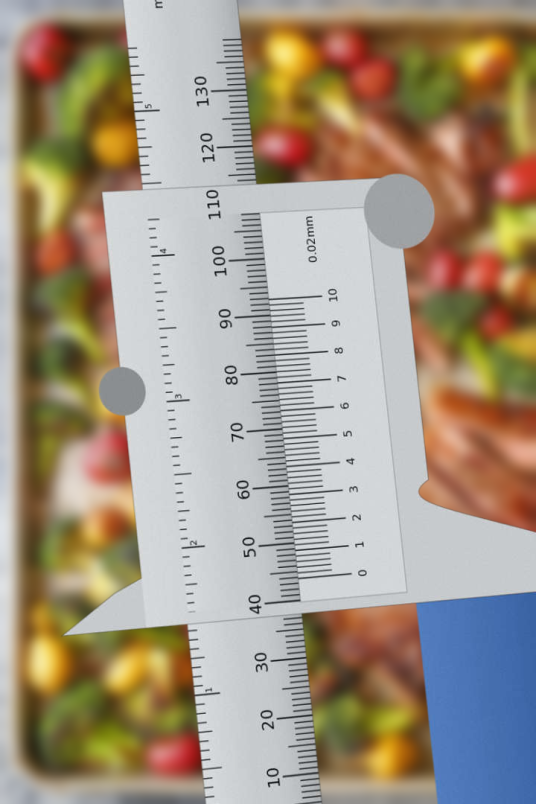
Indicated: 43.8 (mm)
